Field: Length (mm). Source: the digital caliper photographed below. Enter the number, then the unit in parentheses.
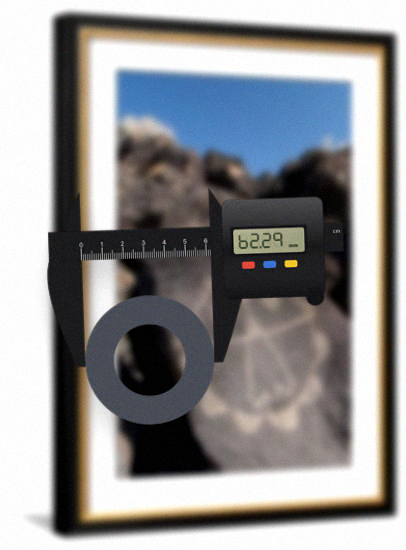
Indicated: 62.29 (mm)
